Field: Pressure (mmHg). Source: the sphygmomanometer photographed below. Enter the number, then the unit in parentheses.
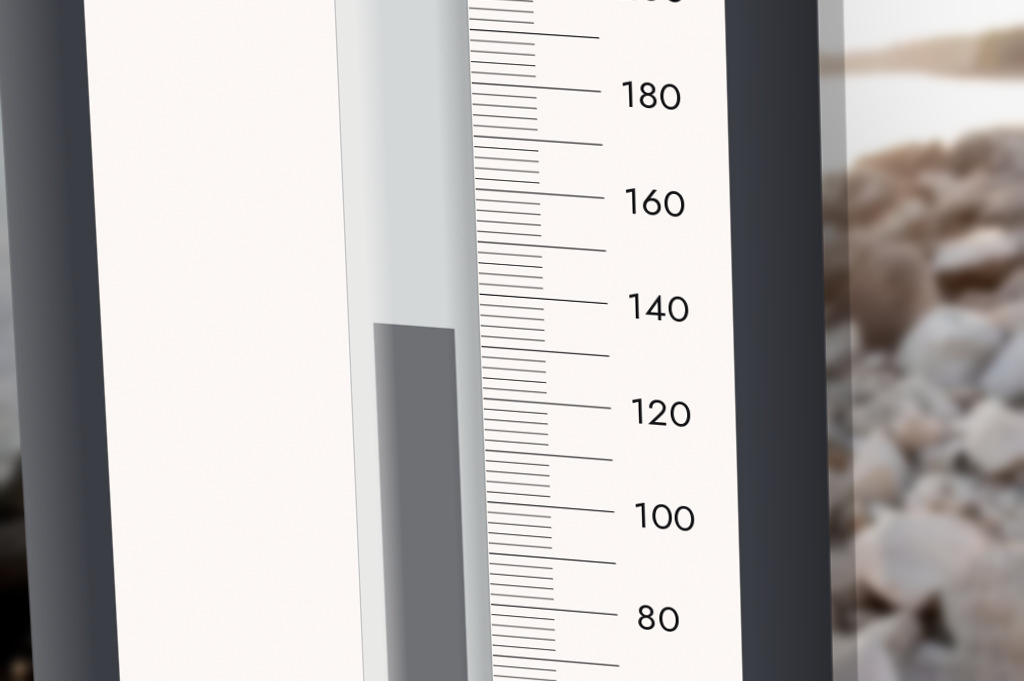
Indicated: 133 (mmHg)
